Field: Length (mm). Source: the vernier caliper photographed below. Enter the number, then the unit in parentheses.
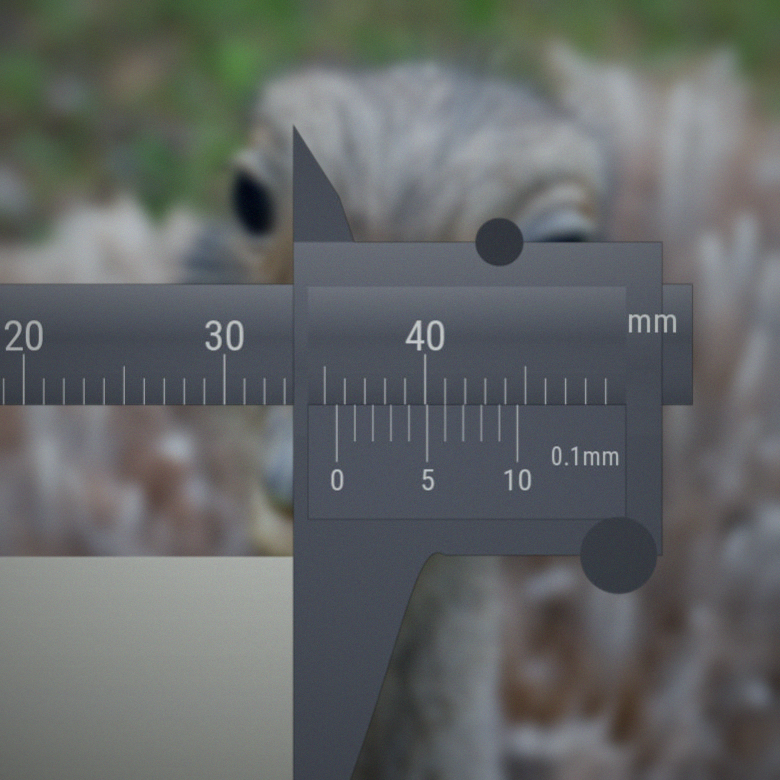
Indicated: 35.6 (mm)
